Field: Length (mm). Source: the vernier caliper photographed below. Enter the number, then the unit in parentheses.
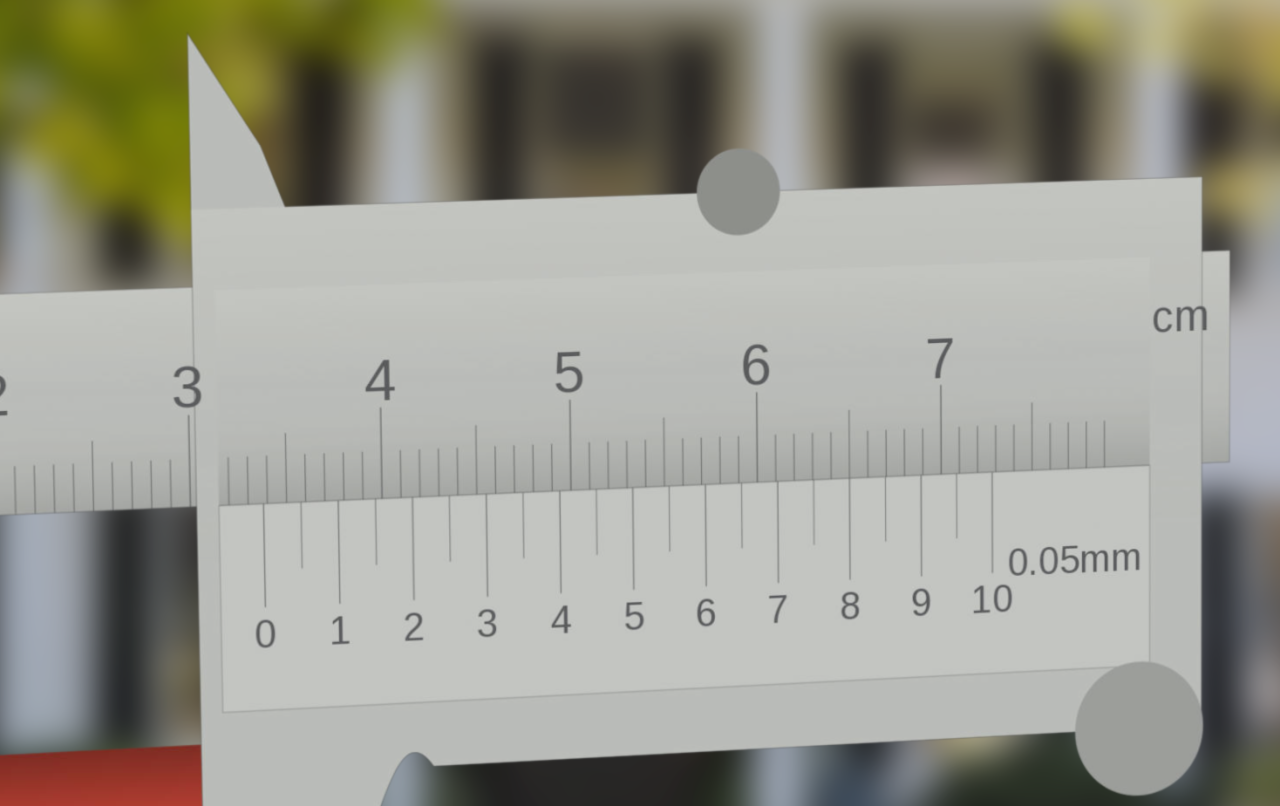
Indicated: 33.8 (mm)
